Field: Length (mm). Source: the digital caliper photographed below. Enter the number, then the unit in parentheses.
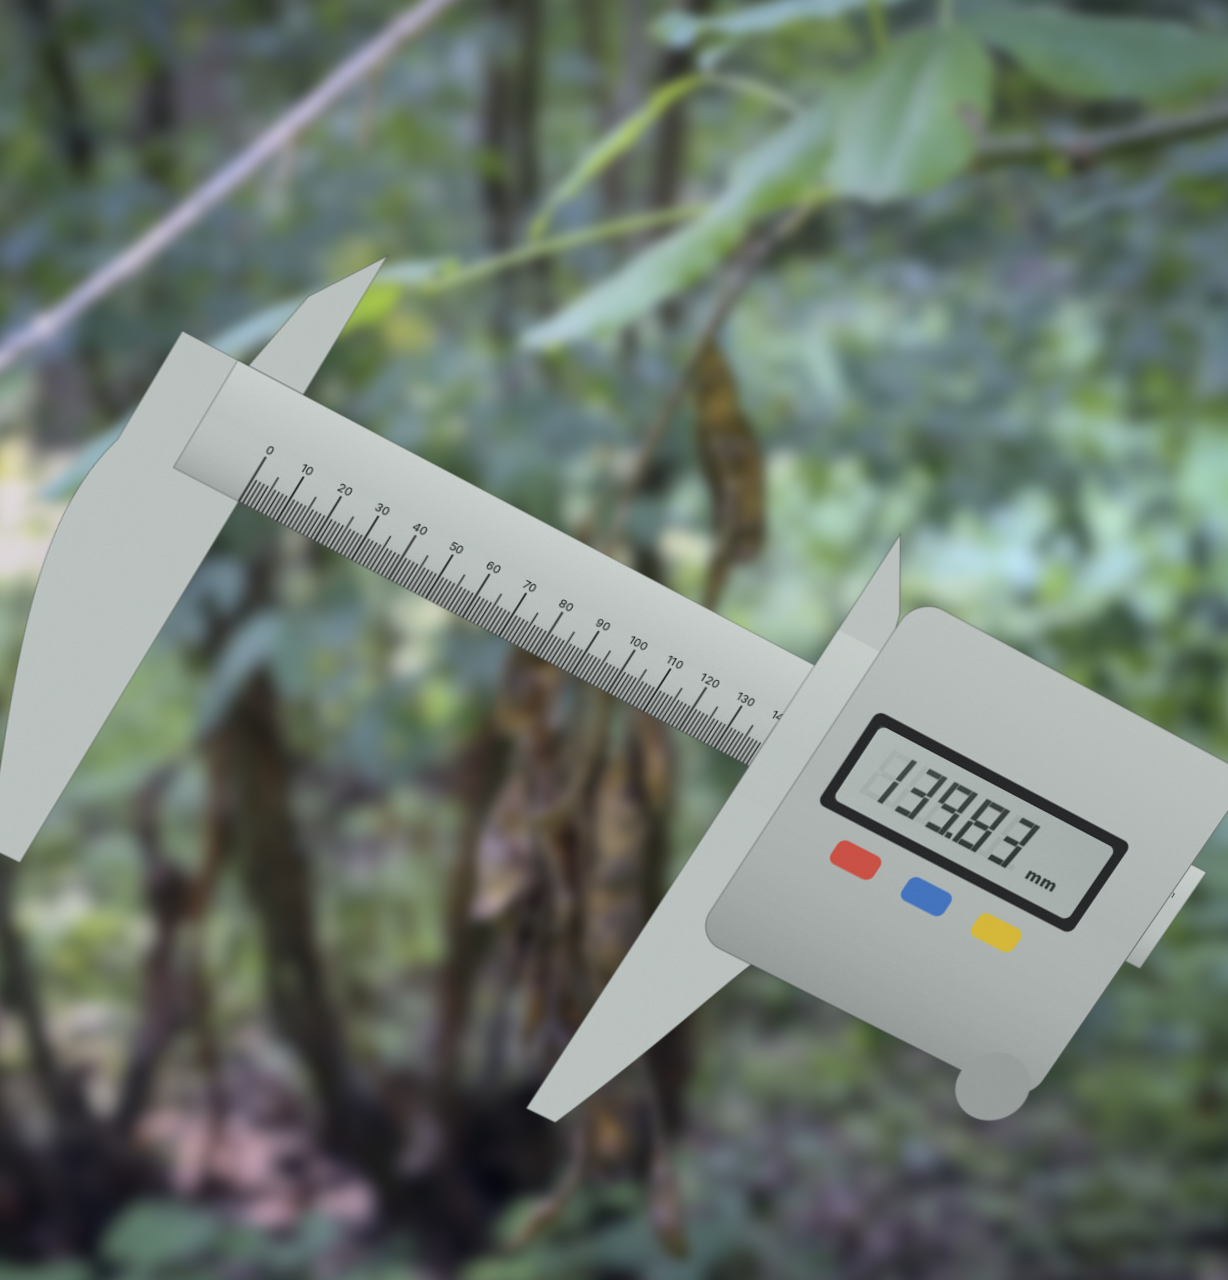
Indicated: 139.83 (mm)
